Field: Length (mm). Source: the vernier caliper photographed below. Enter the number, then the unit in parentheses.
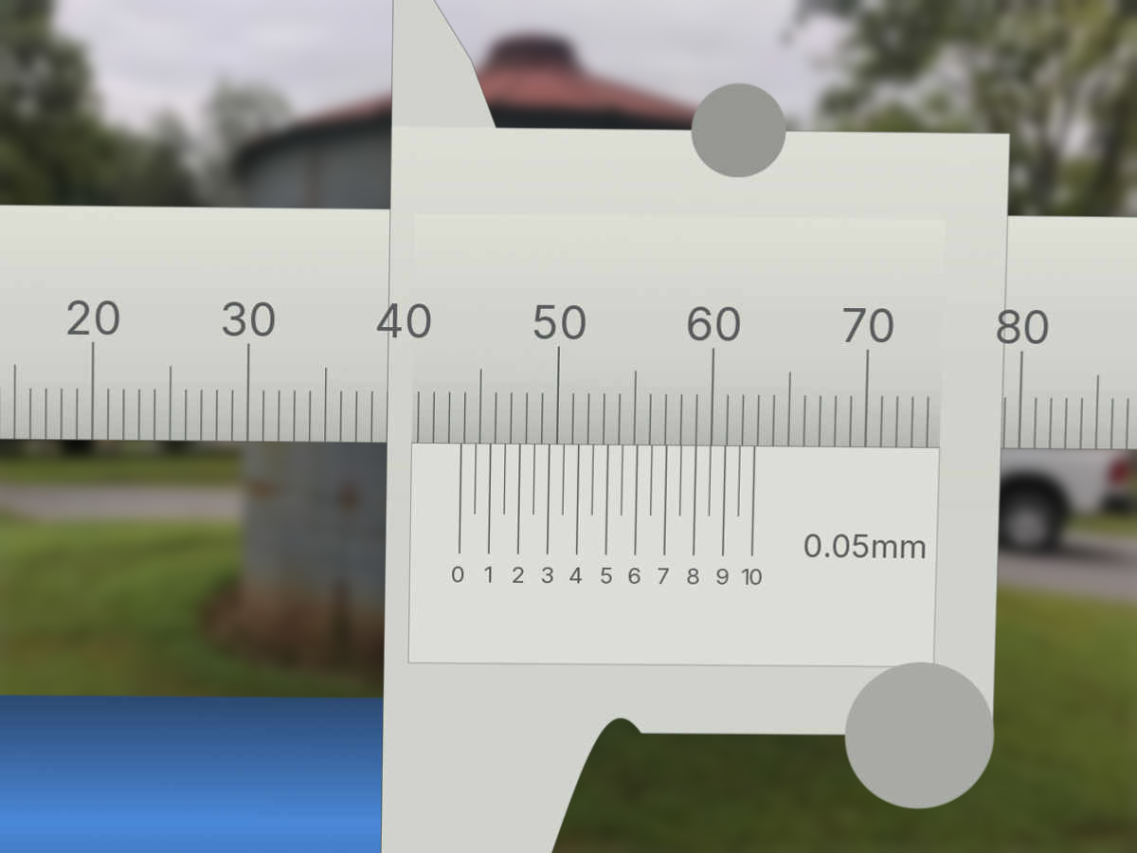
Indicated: 43.8 (mm)
